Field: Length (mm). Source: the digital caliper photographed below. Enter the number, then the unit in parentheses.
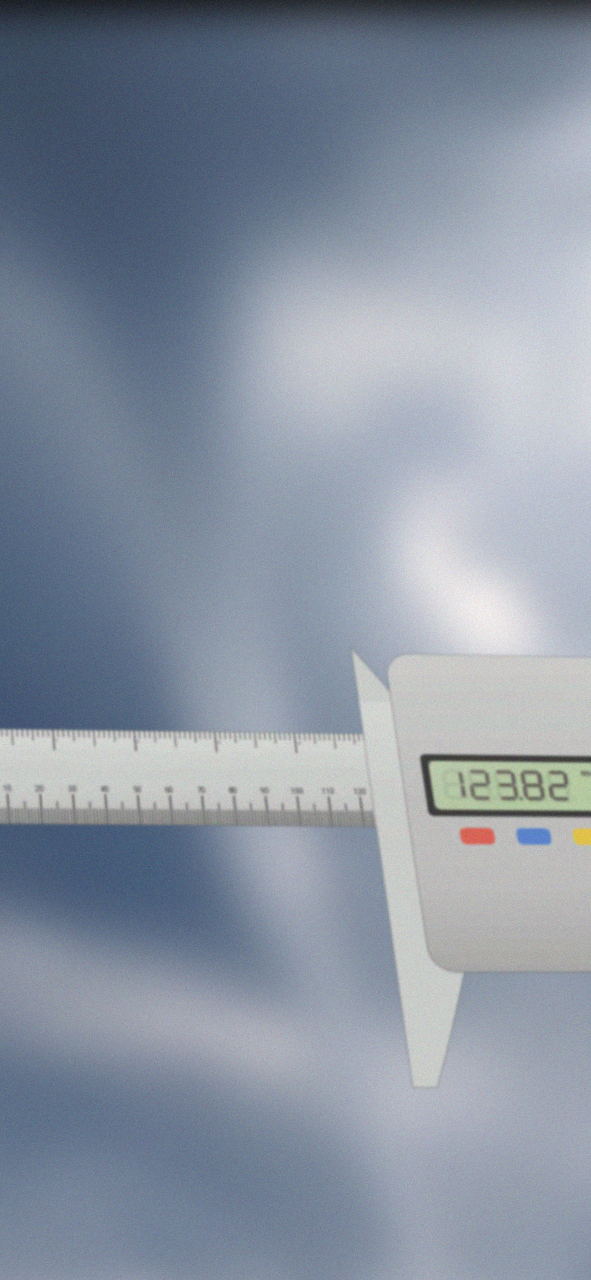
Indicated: 123.82 (mm)
